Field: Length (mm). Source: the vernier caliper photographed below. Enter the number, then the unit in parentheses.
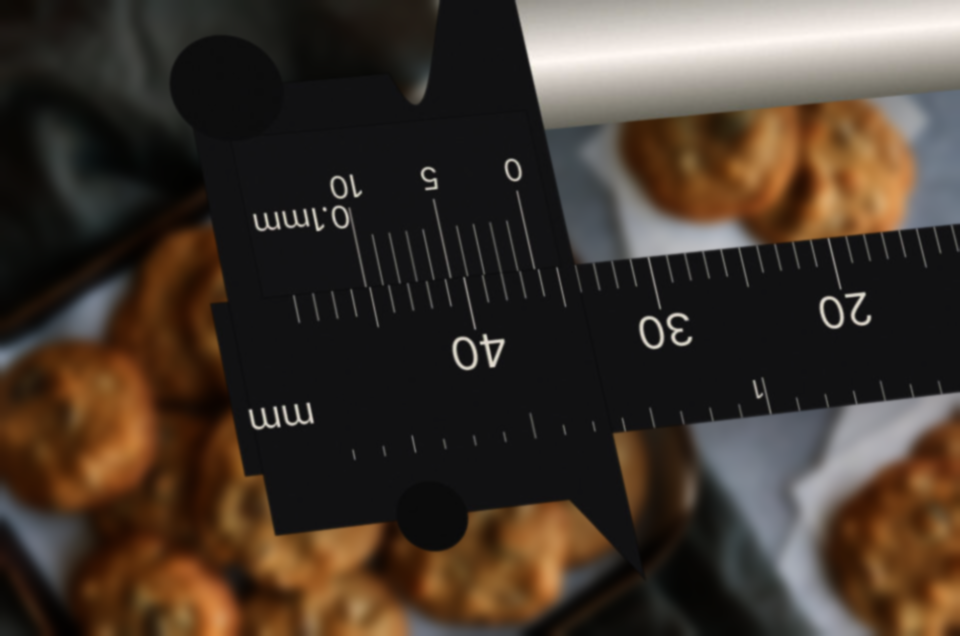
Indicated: 36.2 (mm)
